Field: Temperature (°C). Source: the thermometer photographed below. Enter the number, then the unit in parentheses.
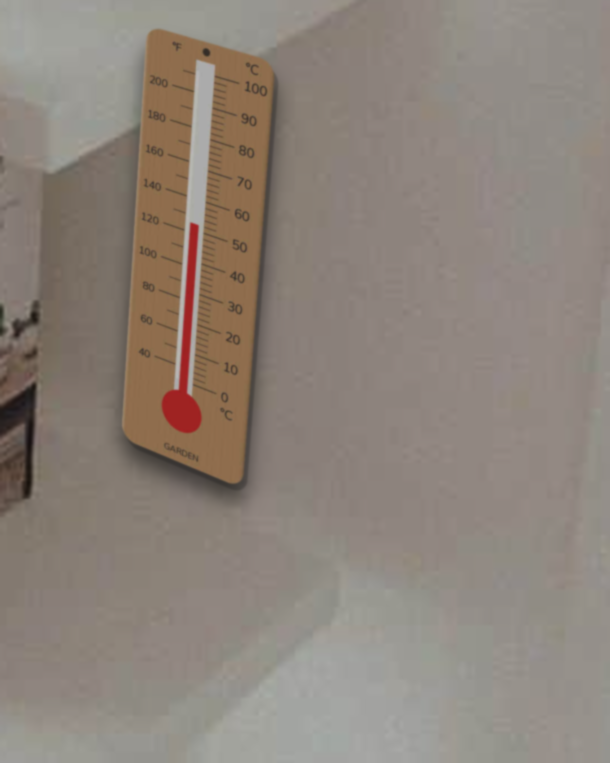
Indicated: 52 (°C)
